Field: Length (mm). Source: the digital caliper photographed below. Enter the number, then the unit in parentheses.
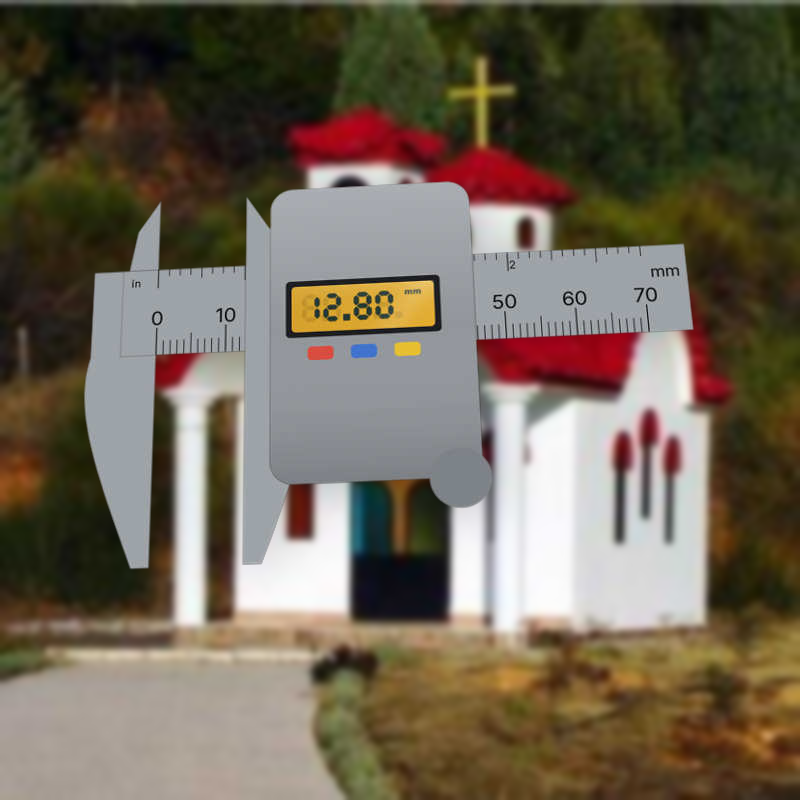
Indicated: 12.80 (mm)
